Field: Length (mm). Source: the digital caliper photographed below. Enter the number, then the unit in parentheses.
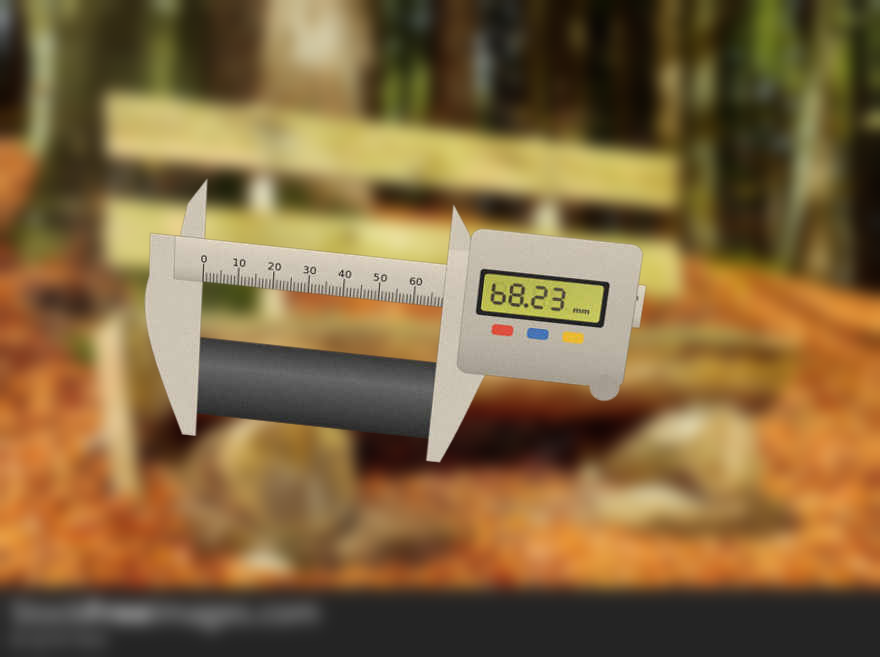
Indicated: 68.23 (mm)
